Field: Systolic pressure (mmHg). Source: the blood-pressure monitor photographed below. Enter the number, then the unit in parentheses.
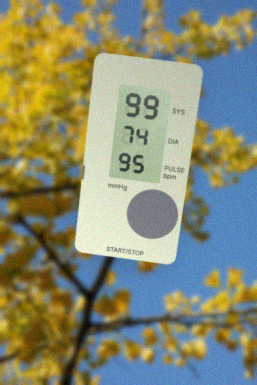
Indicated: 99 (mmHg)
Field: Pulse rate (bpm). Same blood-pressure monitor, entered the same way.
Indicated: 95 (bpm)
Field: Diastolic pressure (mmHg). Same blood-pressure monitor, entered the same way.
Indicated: 74 (mmHg)
